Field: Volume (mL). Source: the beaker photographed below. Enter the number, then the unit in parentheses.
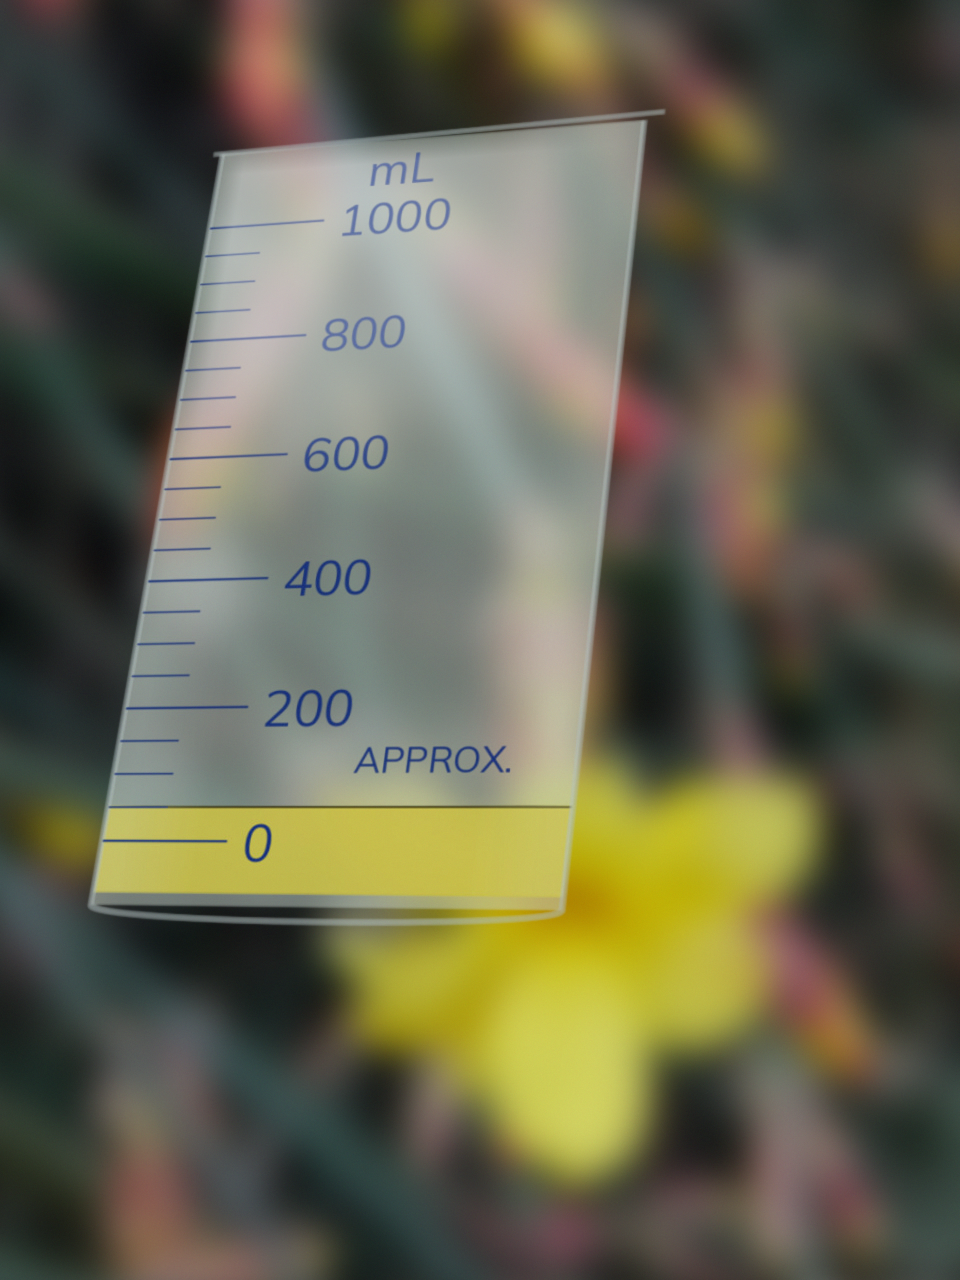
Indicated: 50 (mL)
